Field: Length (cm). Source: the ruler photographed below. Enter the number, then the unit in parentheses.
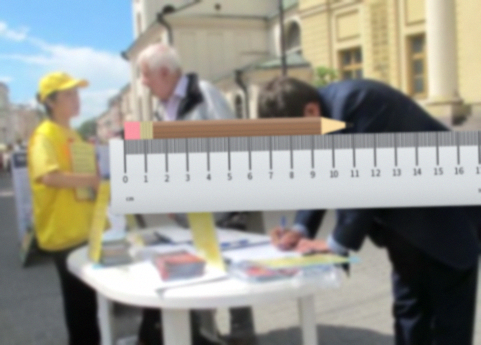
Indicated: 11 (cm)
